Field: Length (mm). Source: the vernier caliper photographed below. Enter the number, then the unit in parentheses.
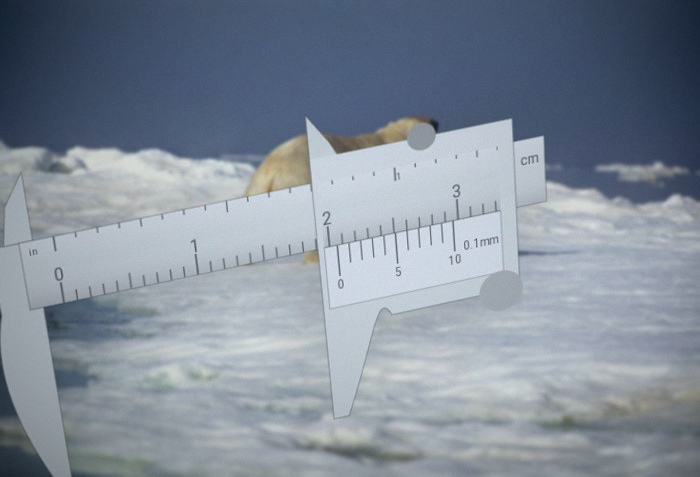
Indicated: 20.6 (mm)
